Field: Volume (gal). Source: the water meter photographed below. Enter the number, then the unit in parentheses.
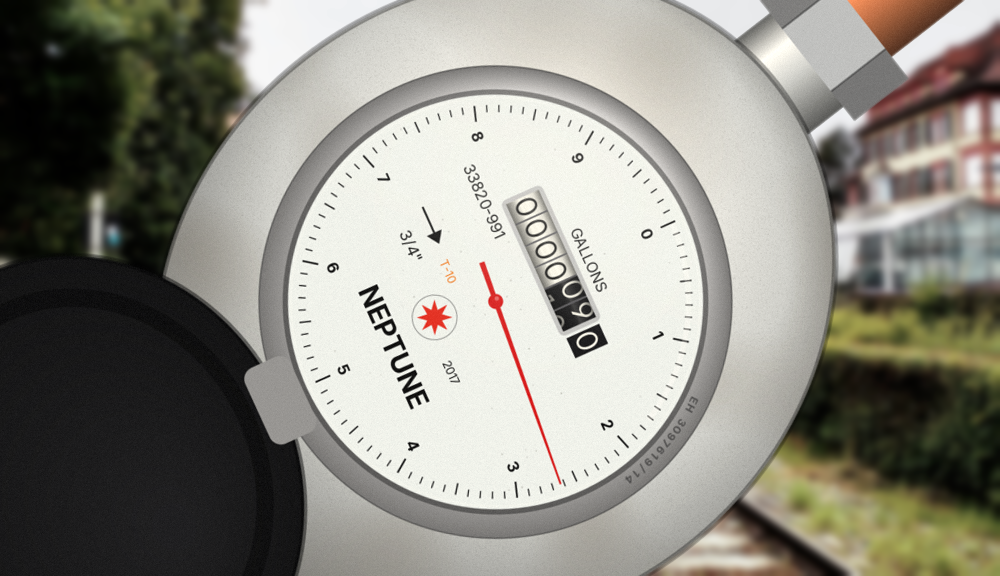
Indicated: 92.6 (gal)
